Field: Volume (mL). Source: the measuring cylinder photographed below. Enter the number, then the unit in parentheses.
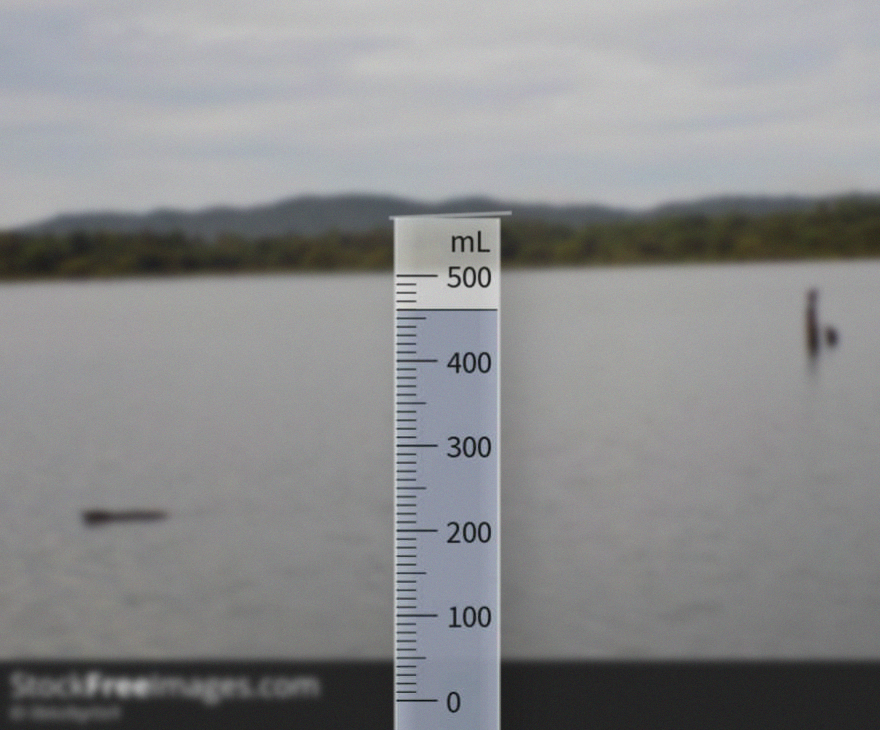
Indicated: 460 (mL)
